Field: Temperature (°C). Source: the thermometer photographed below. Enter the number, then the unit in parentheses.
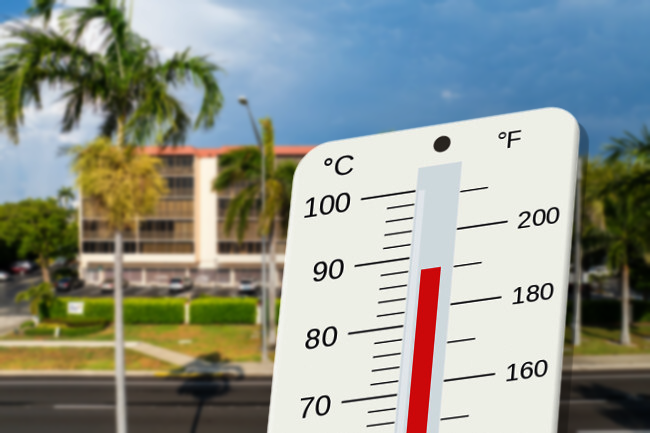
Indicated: 88 (°C)
